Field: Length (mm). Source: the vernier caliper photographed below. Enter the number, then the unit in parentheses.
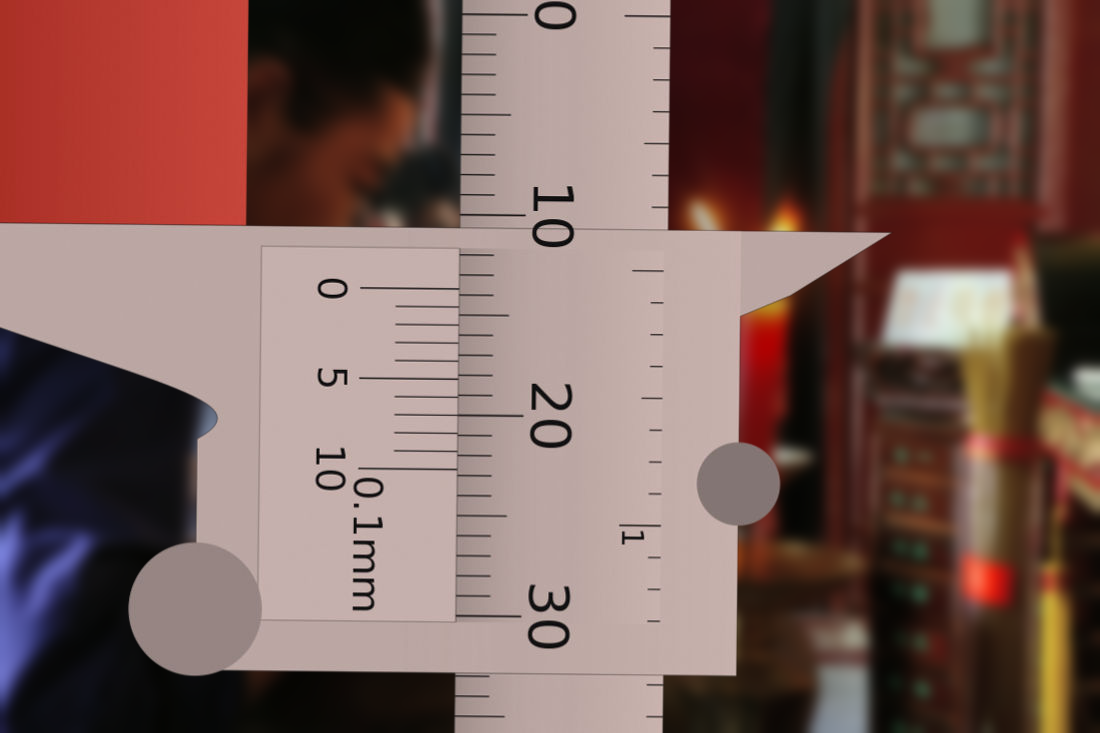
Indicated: 13.7 (mm)
